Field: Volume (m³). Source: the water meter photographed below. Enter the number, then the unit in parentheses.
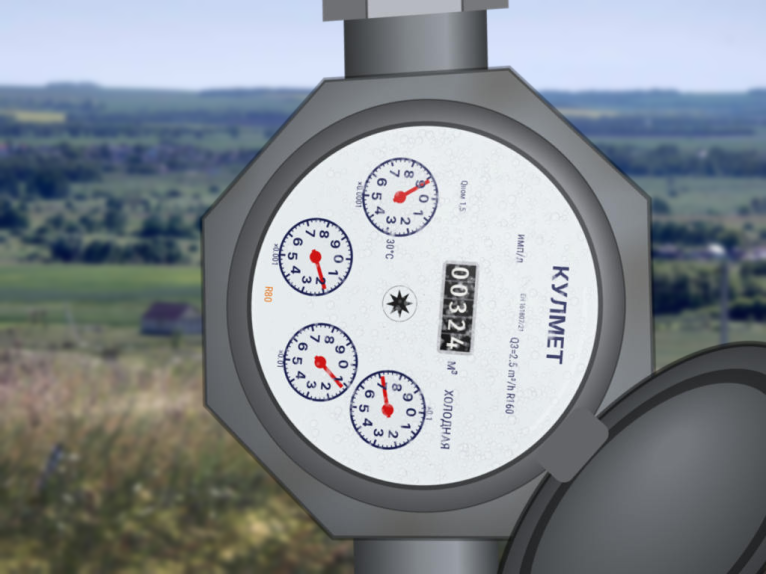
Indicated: 324.7119 (m³)
